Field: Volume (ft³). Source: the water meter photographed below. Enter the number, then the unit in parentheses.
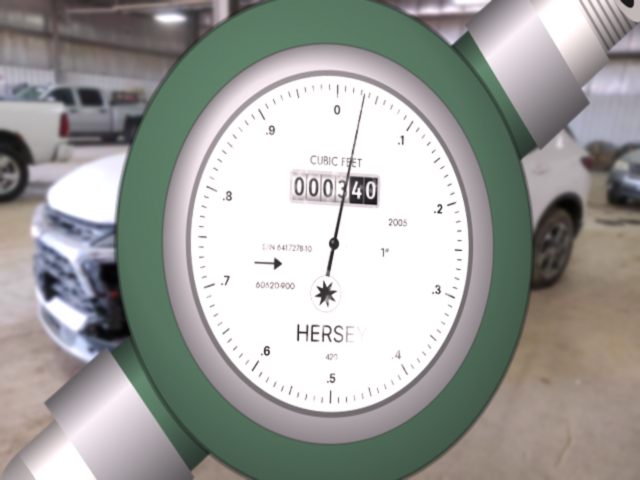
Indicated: 340.03 (ft³)
